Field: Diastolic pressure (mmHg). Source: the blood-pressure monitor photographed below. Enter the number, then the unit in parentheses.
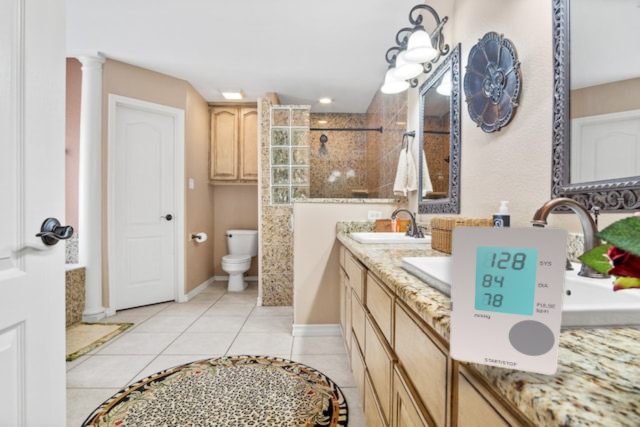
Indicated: 84 (mmHg)
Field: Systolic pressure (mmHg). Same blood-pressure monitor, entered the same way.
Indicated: 128 (mmHg)
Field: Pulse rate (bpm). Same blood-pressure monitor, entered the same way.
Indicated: 78 (bpm)
